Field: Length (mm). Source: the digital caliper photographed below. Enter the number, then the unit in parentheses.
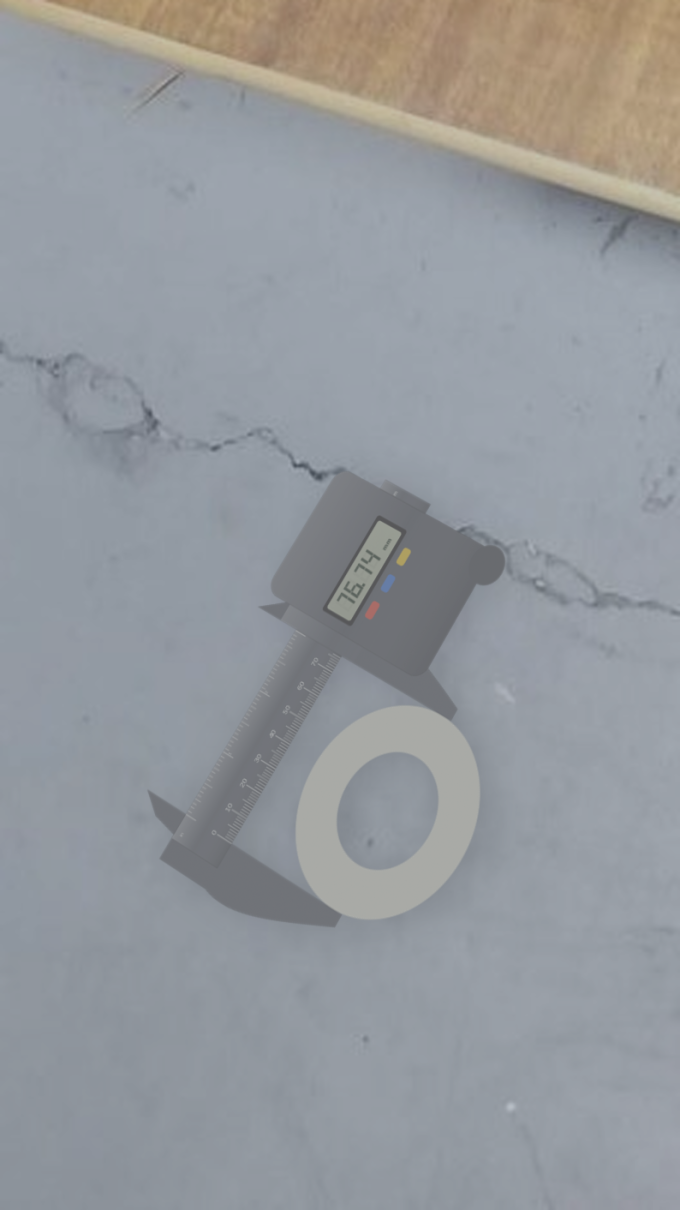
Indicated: 76.74 (mm)
